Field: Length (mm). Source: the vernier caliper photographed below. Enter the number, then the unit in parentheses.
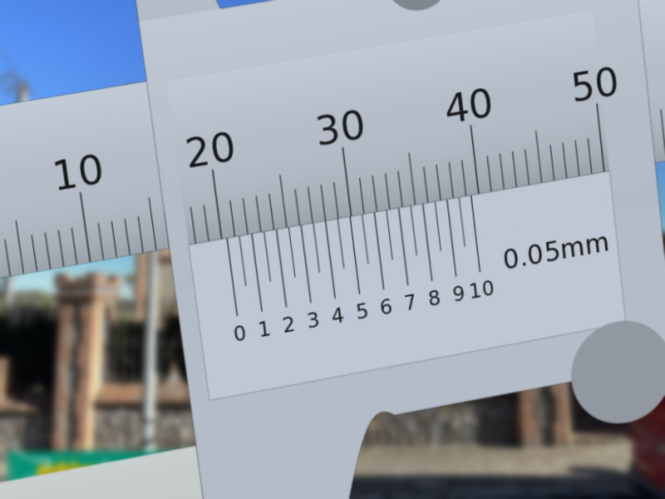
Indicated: 20.4 (mm)
